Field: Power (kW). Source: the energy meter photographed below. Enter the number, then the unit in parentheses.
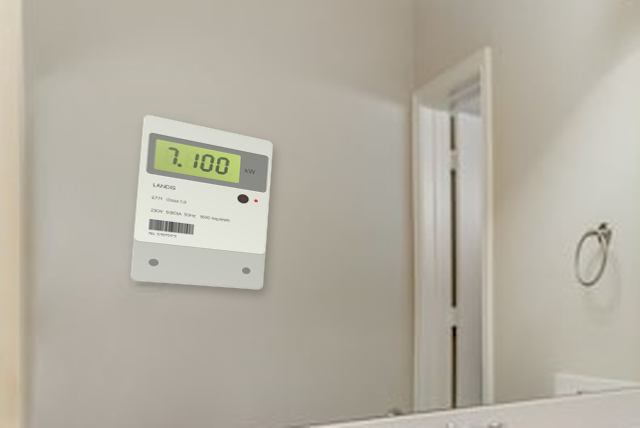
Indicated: 7.100 (kW)
